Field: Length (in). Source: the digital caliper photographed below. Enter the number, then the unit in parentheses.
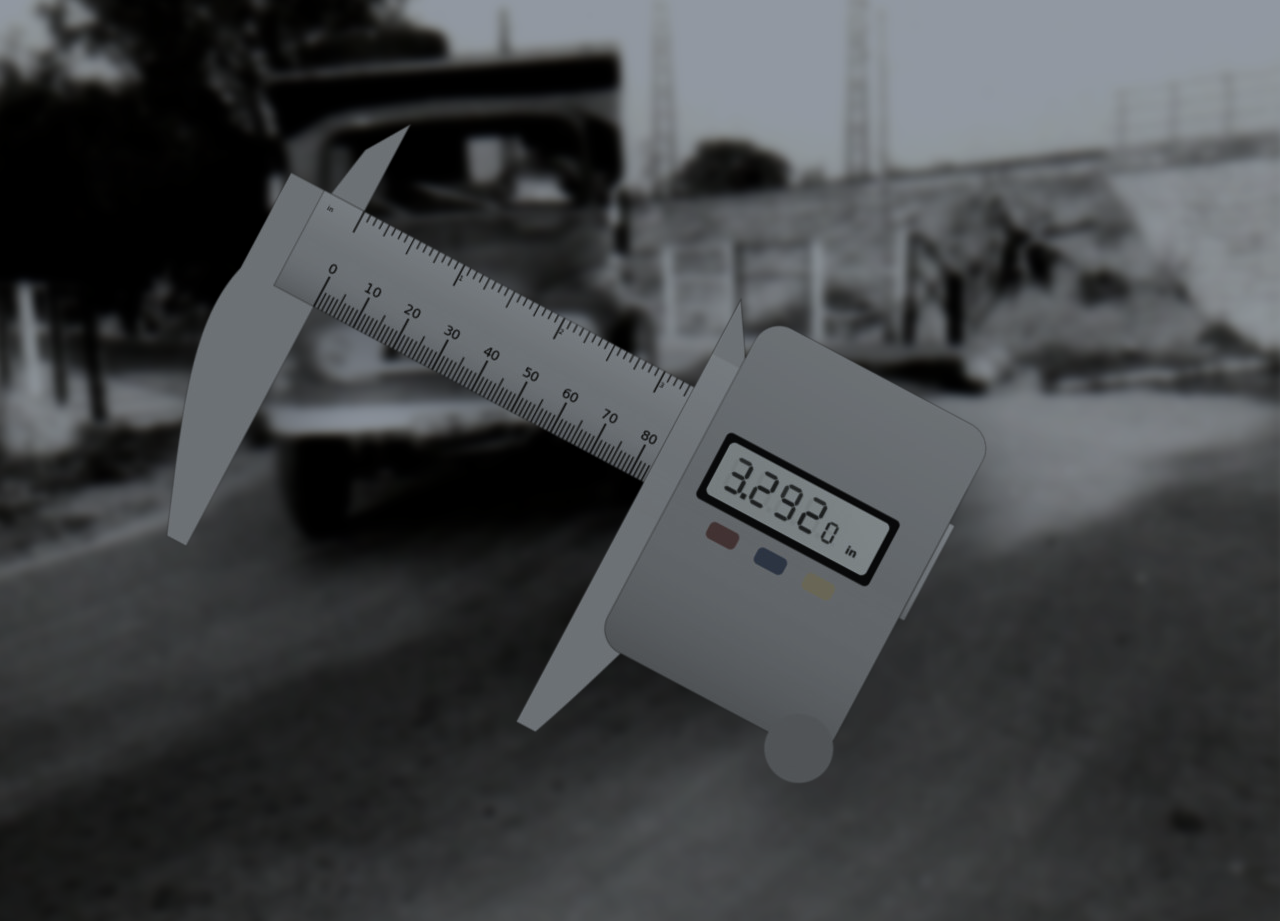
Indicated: 3.2920 (in)
